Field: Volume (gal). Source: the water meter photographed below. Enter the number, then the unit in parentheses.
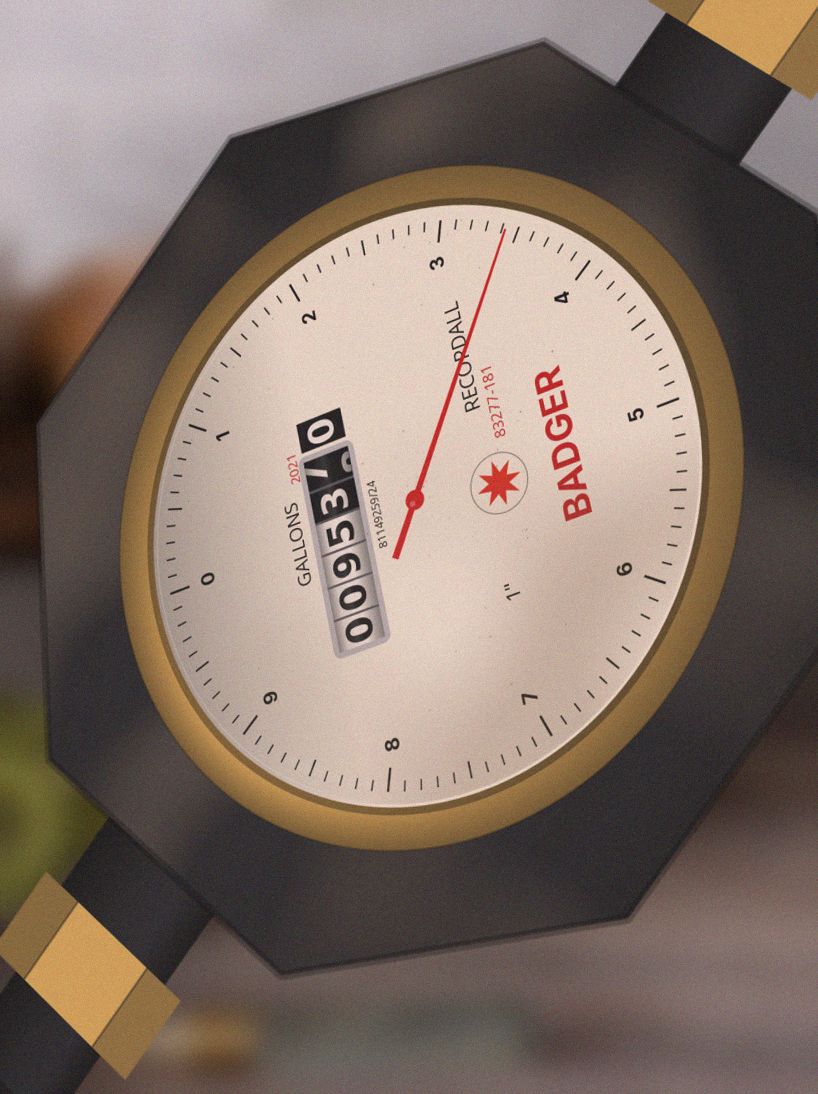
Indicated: 95373.4 (gal)
